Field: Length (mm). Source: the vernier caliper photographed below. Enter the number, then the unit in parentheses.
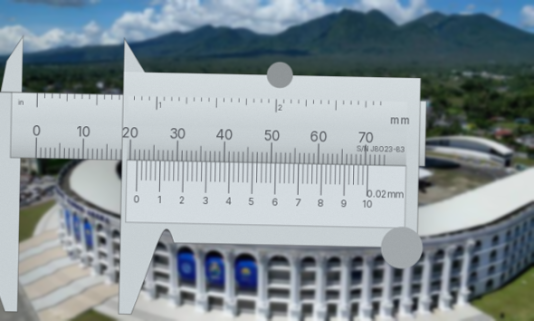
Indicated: 21.5 (mm)
